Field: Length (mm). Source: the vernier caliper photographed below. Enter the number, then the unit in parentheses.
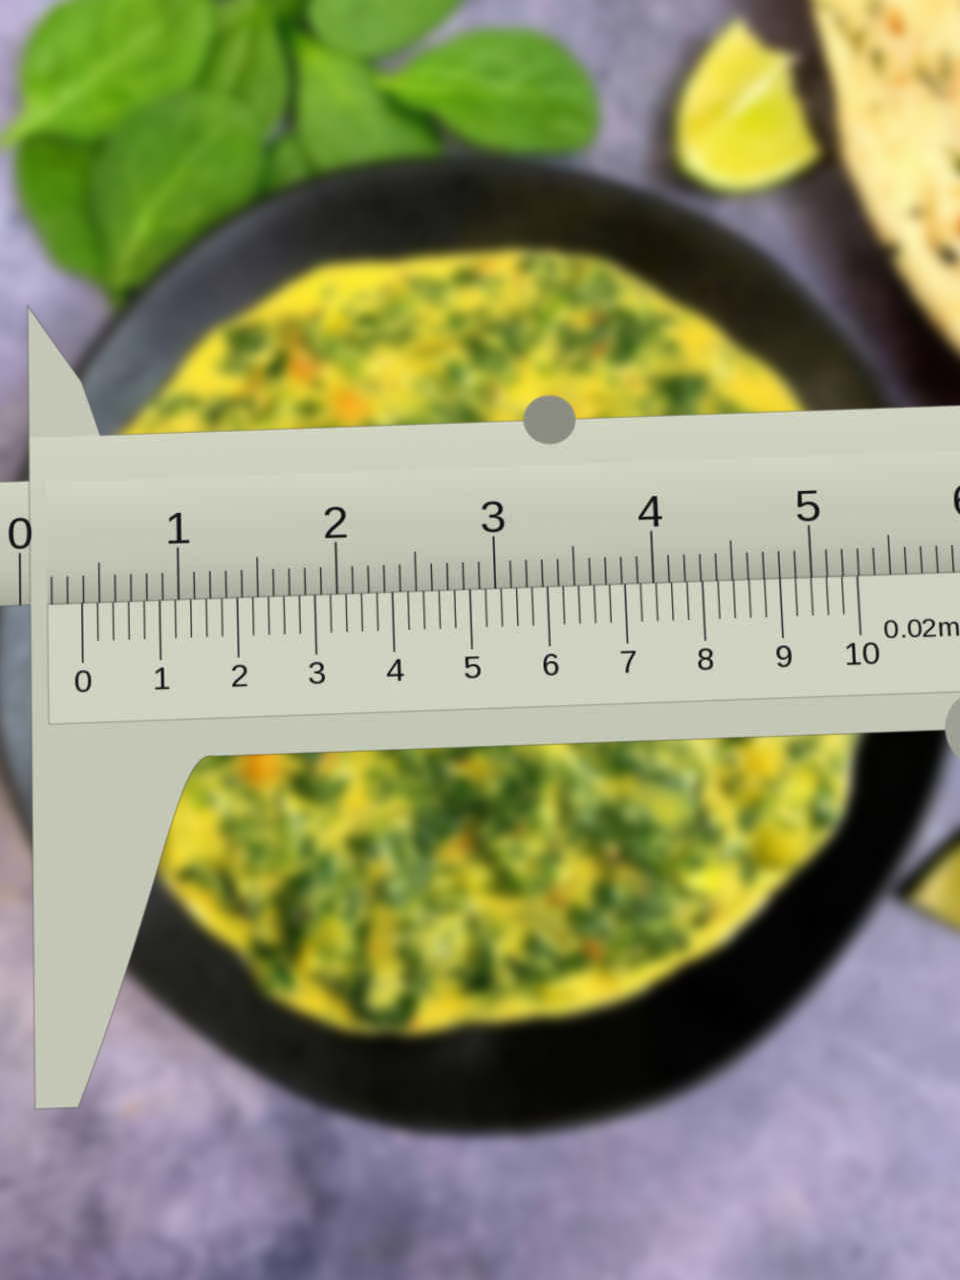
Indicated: 3.9 (mm)
